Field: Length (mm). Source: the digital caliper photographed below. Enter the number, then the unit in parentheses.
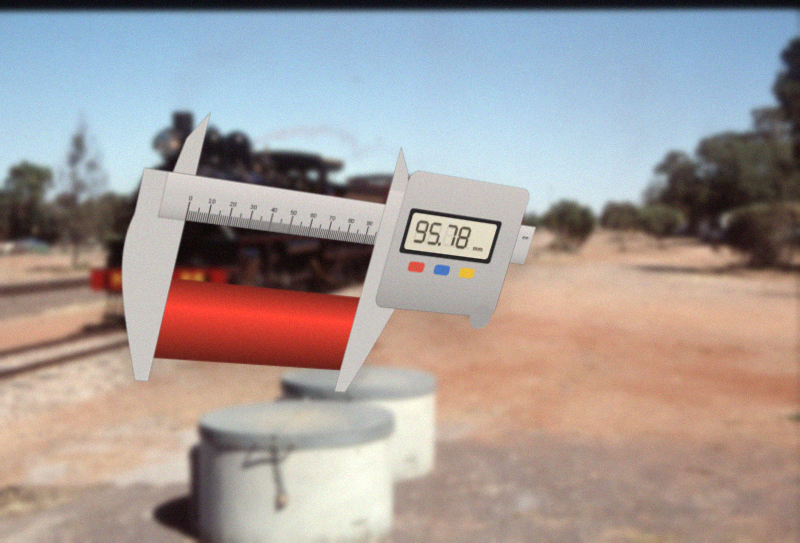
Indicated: 95.78 (mm)
